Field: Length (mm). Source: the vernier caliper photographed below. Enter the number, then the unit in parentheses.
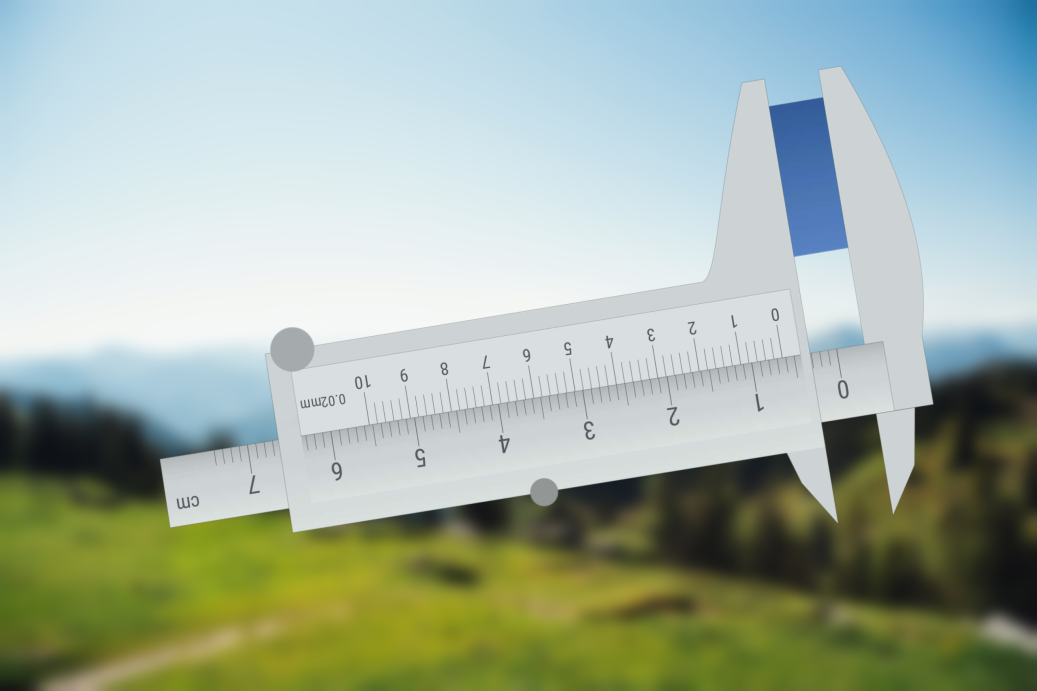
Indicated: 6.4 (mm)
